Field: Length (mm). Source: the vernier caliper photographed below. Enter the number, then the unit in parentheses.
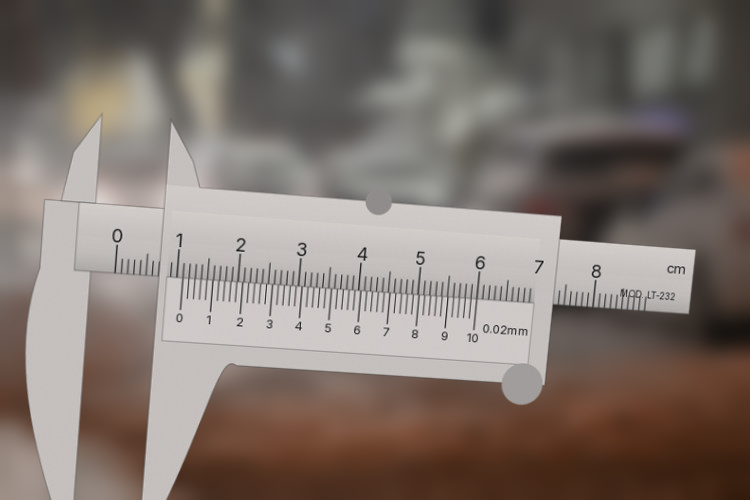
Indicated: 11.0 (mm)
